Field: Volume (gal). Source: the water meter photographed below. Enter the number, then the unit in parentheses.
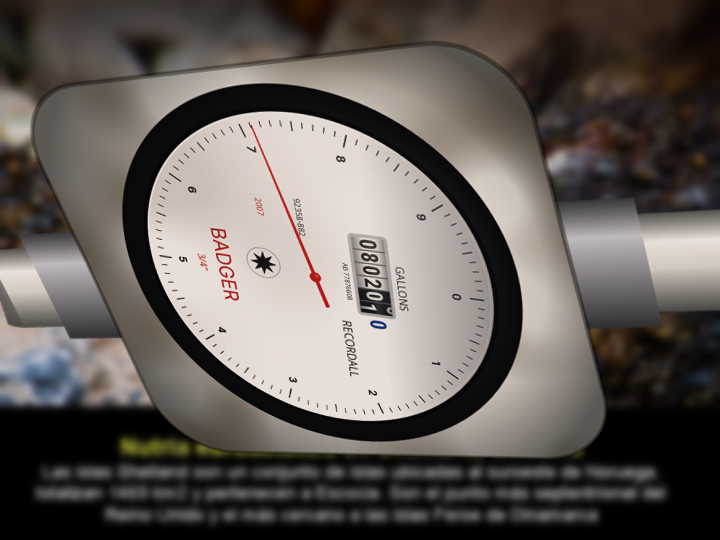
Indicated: 802007.1 (gal)
